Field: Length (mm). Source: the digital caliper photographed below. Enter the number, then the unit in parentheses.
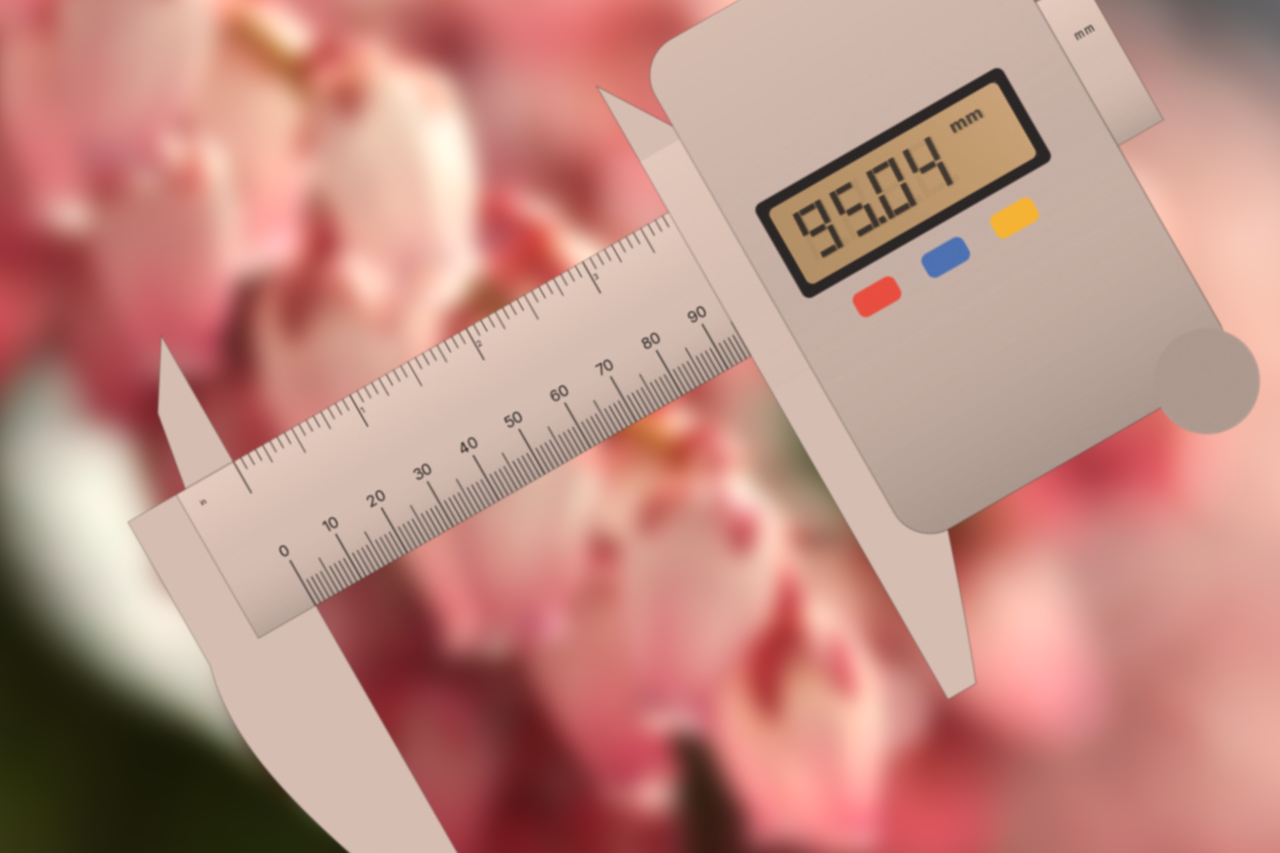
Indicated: 95.04 (mm)
